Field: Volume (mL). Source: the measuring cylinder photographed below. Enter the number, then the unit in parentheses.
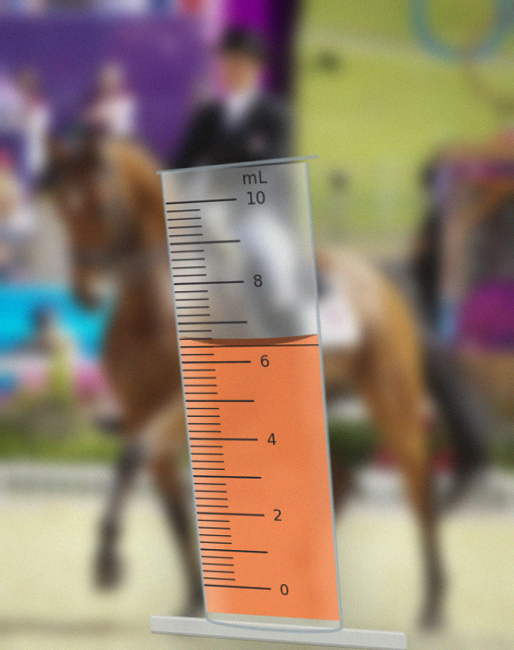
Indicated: 6.4 (mL)
